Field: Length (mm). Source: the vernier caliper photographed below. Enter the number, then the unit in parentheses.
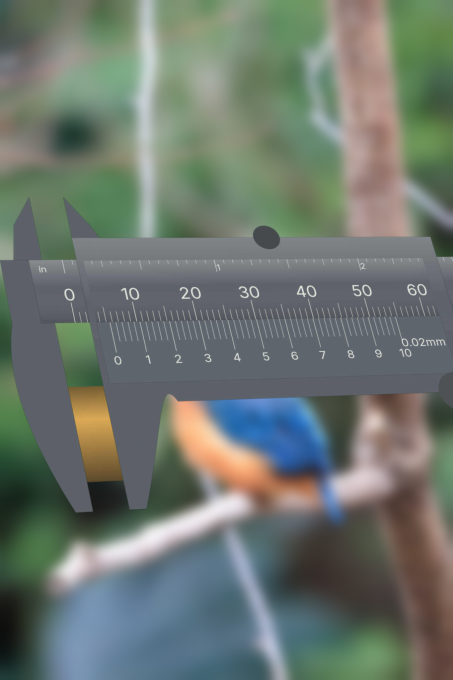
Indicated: 5.6 (mm)
